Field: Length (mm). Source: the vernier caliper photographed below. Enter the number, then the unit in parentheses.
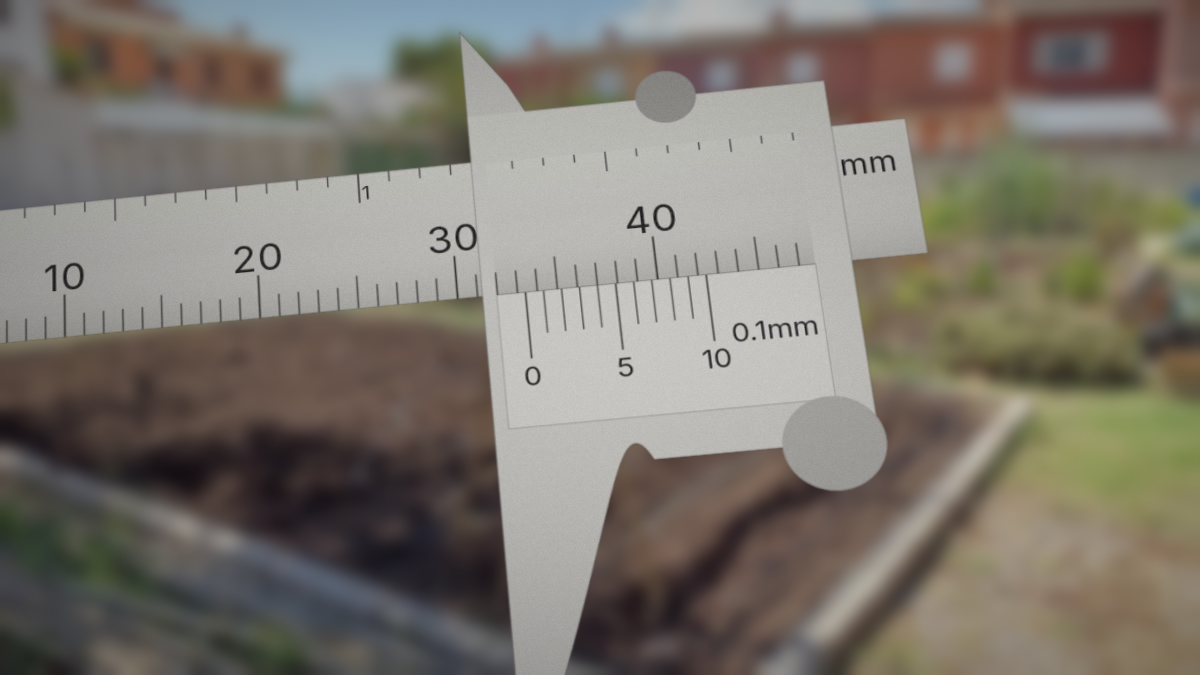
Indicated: 33.4 (mm)
